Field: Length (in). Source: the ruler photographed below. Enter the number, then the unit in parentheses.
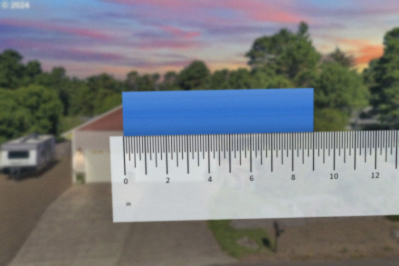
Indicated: 9 (in)
